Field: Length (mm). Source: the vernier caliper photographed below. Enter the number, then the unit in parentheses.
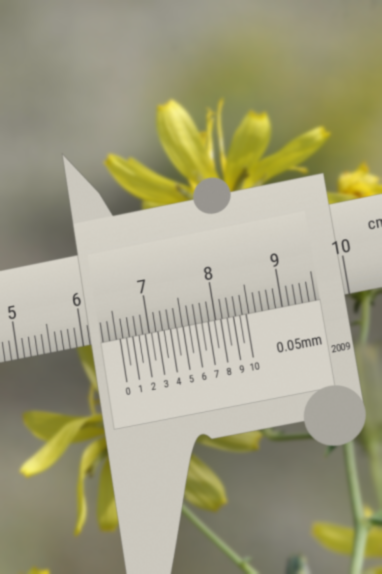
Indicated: 65.6 (mm)
